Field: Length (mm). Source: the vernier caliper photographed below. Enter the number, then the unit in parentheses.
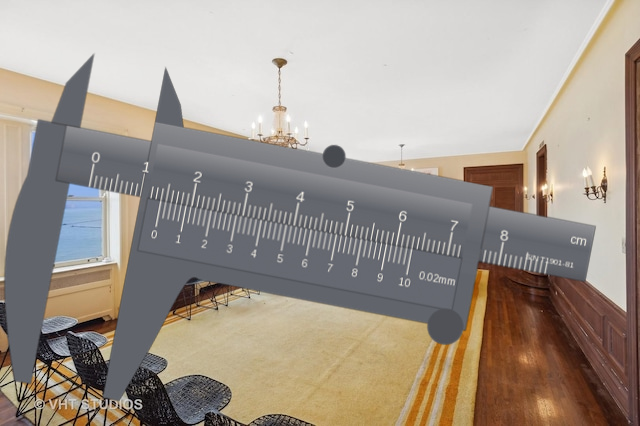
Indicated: 14.0 (mm)
